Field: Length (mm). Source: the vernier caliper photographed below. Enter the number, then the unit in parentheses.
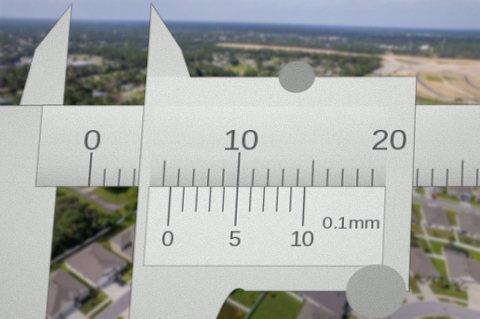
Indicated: 5.5 (mm)
